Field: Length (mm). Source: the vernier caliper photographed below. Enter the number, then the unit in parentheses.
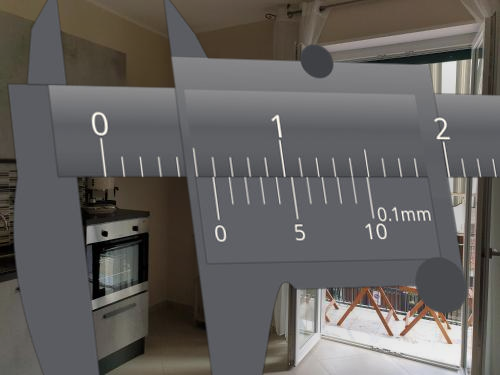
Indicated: 5.9 (mm)
